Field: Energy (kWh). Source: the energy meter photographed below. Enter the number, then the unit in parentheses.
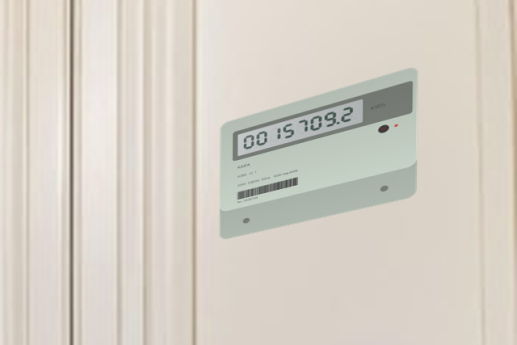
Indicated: 15709.2 (kWh)
